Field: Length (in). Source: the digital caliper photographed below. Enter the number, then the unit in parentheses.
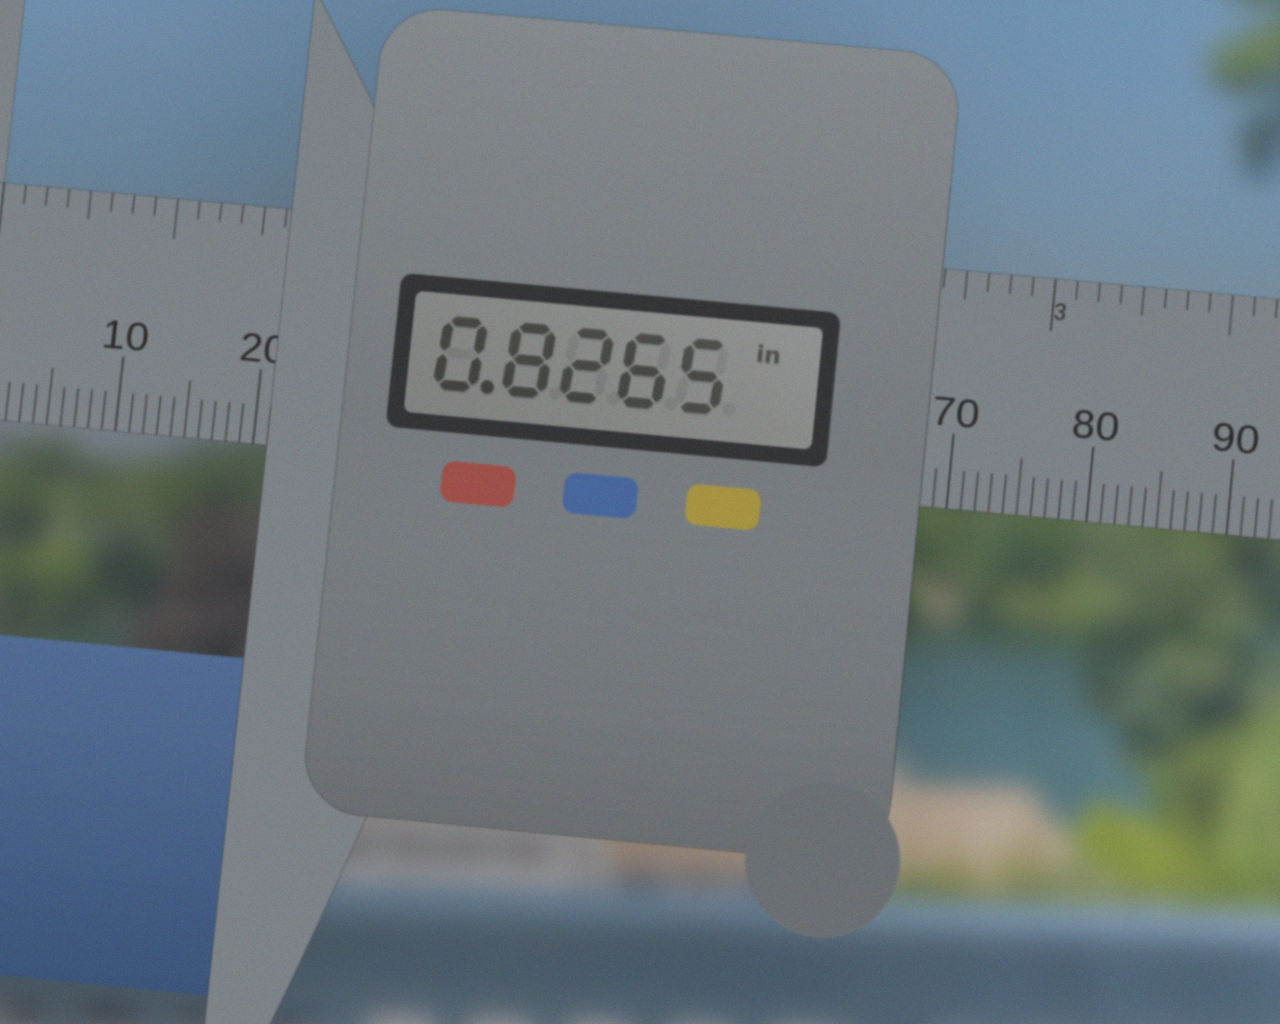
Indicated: 0.8265 (in)
